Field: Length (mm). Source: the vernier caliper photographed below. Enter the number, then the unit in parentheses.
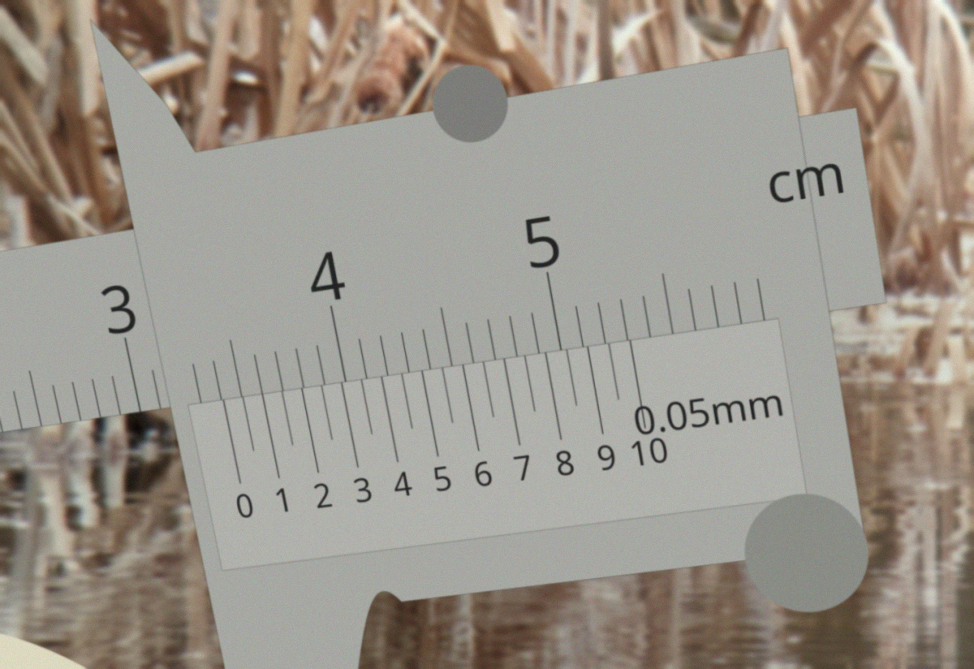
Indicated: 34.1 (mm)
